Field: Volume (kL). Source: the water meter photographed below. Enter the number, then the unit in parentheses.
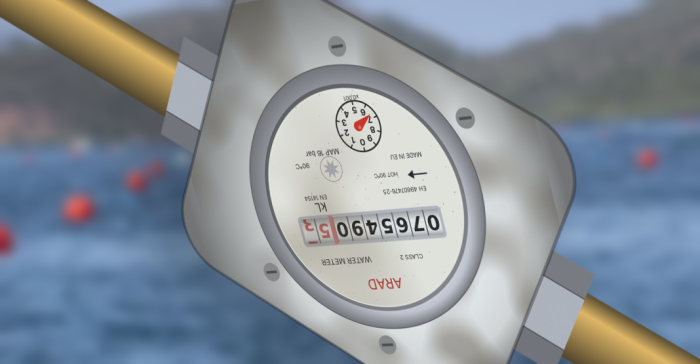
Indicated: 765490.526 (kL)
